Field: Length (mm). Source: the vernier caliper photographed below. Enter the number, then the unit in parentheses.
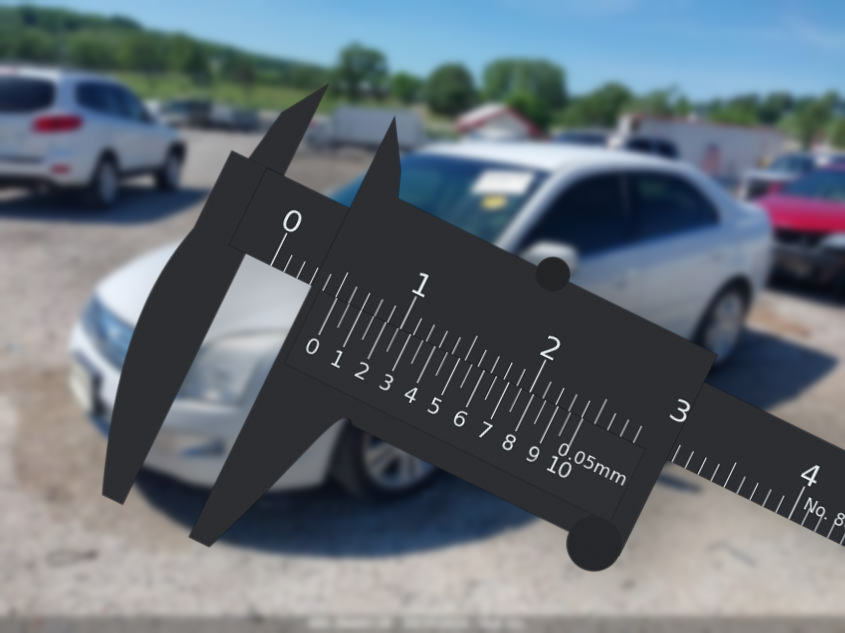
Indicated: 5.1 (mm)
